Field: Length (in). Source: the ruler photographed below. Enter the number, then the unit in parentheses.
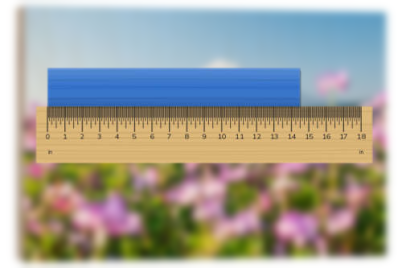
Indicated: 14.5 (in)
